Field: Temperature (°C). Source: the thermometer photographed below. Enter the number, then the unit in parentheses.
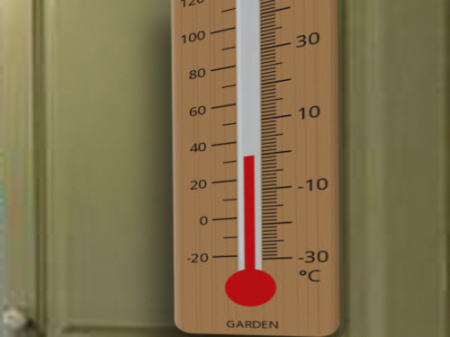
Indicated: 0 (°C)
